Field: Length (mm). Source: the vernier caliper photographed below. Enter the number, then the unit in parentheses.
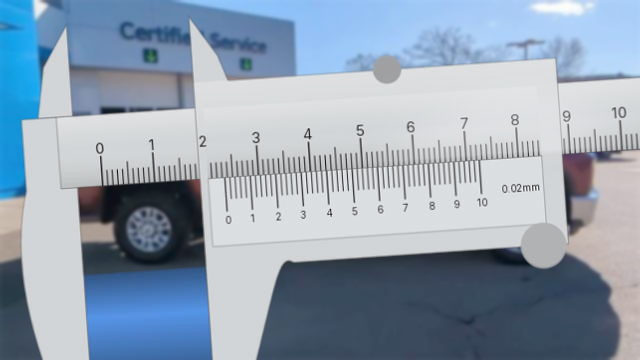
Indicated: 23.5 (mm)
